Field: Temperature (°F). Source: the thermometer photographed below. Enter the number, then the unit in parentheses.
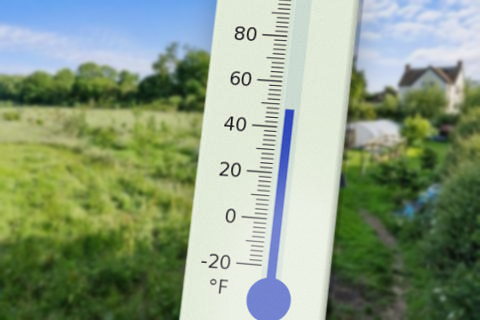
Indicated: 48 (°F)
